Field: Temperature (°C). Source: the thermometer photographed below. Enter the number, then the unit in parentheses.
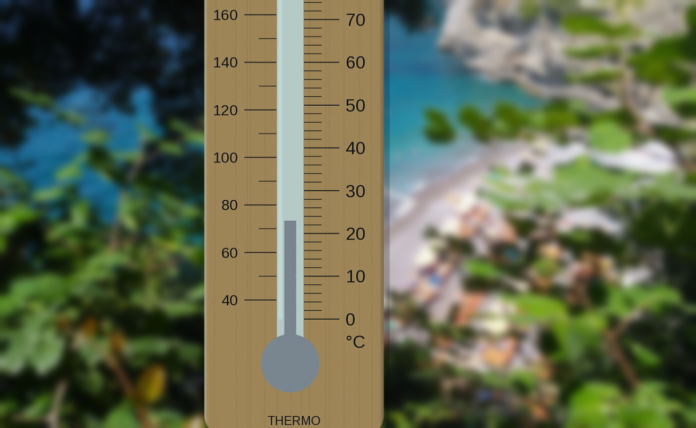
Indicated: 23 (°C)
